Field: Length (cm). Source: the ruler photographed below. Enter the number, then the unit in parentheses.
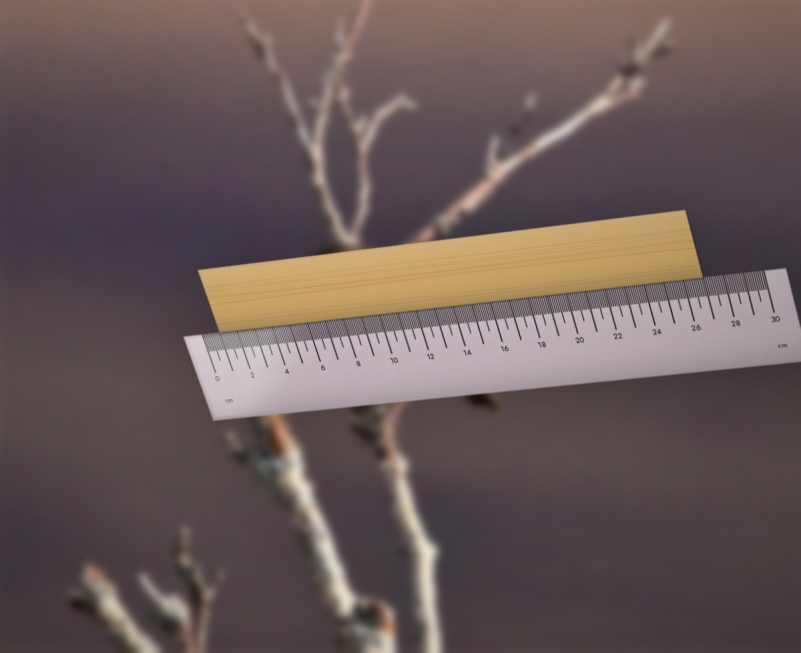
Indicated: 26 (cm)
